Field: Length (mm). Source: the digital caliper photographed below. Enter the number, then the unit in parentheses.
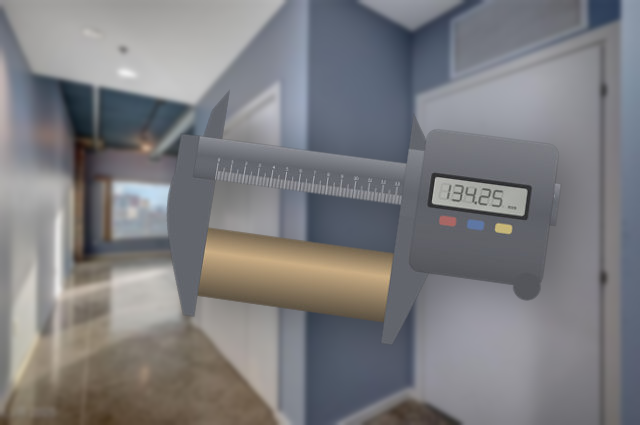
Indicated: 134.25 (mm)
